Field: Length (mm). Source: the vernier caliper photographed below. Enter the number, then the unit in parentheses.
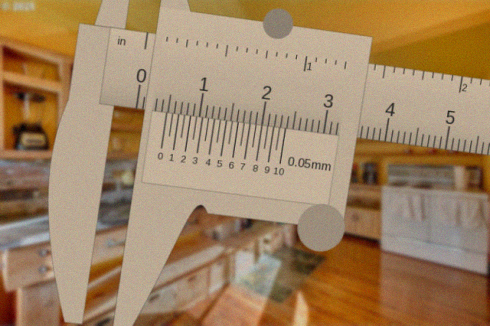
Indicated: 4.8 (mm)
